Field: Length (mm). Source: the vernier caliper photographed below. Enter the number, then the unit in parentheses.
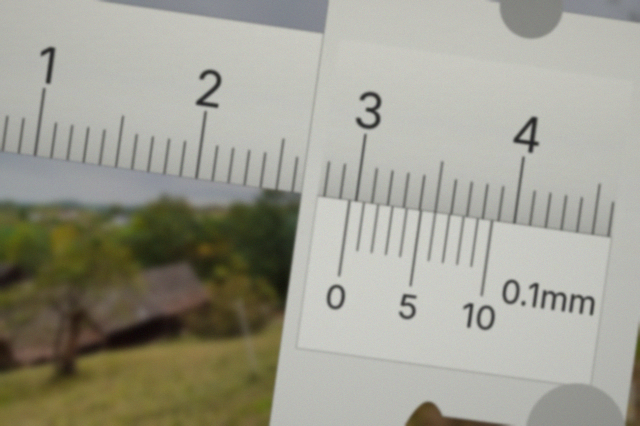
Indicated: 29.6 (mm)
